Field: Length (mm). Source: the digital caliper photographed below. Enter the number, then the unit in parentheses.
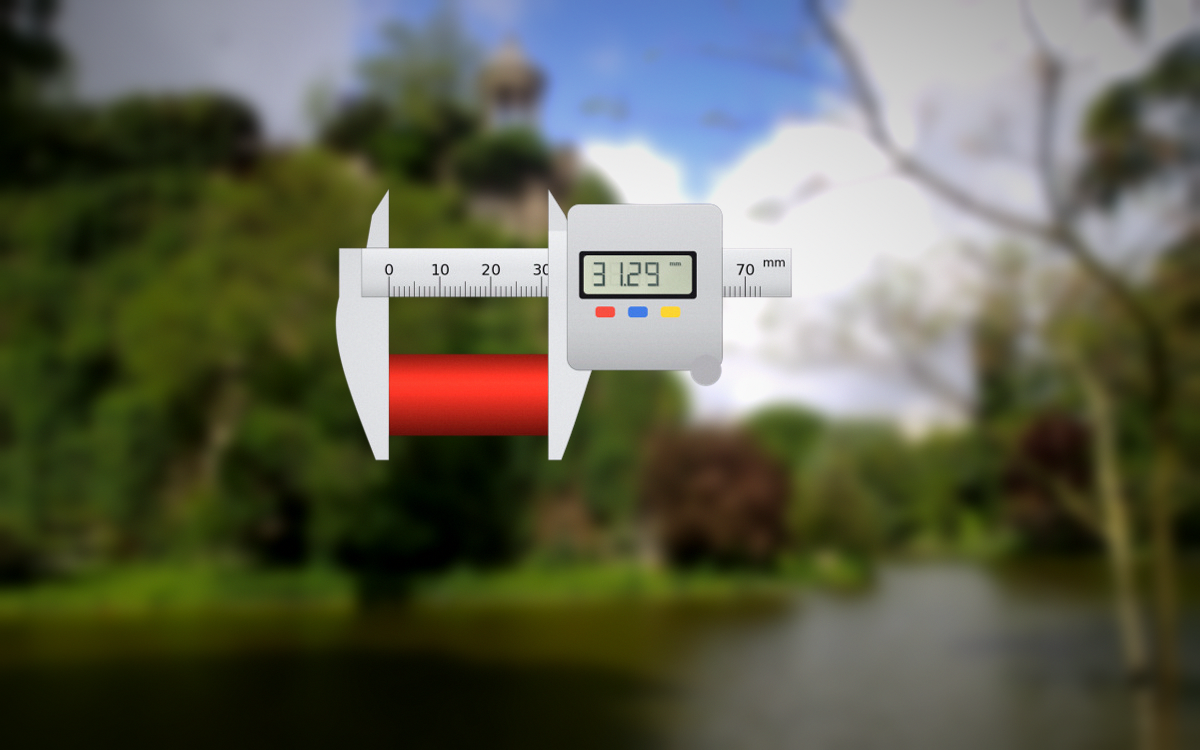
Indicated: 31.29 (mm)
